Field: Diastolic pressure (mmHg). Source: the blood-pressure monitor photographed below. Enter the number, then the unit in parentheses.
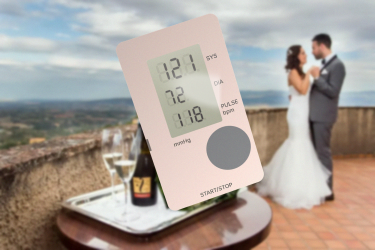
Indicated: 72 (mmHg)
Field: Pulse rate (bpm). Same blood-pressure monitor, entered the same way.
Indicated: 118 (bpm)
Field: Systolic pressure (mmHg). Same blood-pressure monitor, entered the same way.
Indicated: 121 (mmHg)
